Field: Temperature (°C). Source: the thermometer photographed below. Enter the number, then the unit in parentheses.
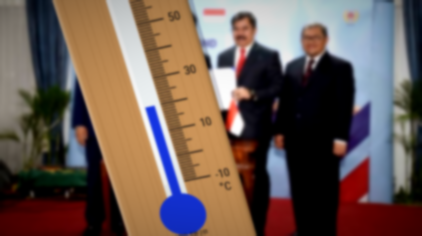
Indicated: 20 (°C)
